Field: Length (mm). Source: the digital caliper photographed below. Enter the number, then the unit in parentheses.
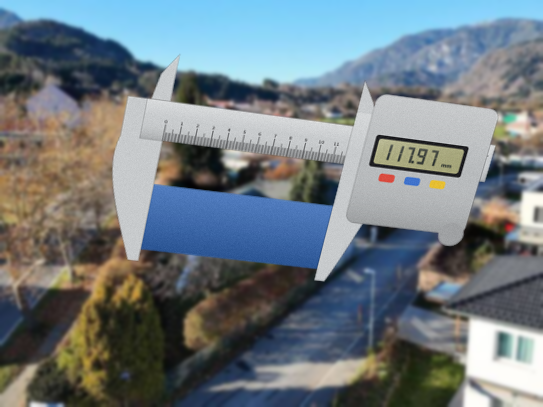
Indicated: 117.97 (mm)
